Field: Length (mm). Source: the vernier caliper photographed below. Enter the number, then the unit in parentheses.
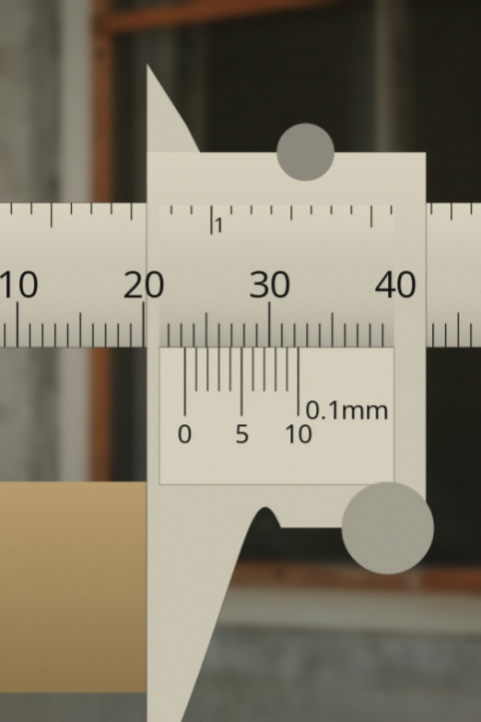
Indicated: 23.3 (mm)
